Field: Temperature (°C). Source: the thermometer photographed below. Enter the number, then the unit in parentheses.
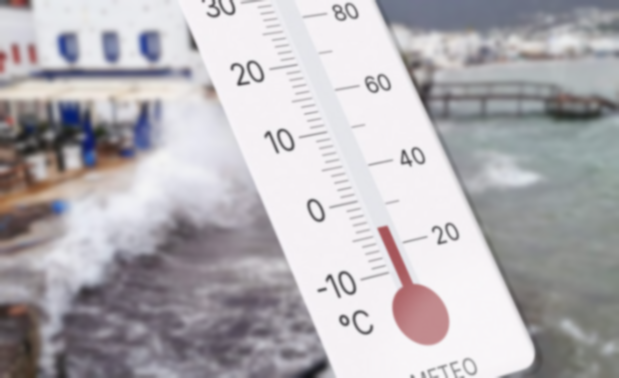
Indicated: -4 (°C)
